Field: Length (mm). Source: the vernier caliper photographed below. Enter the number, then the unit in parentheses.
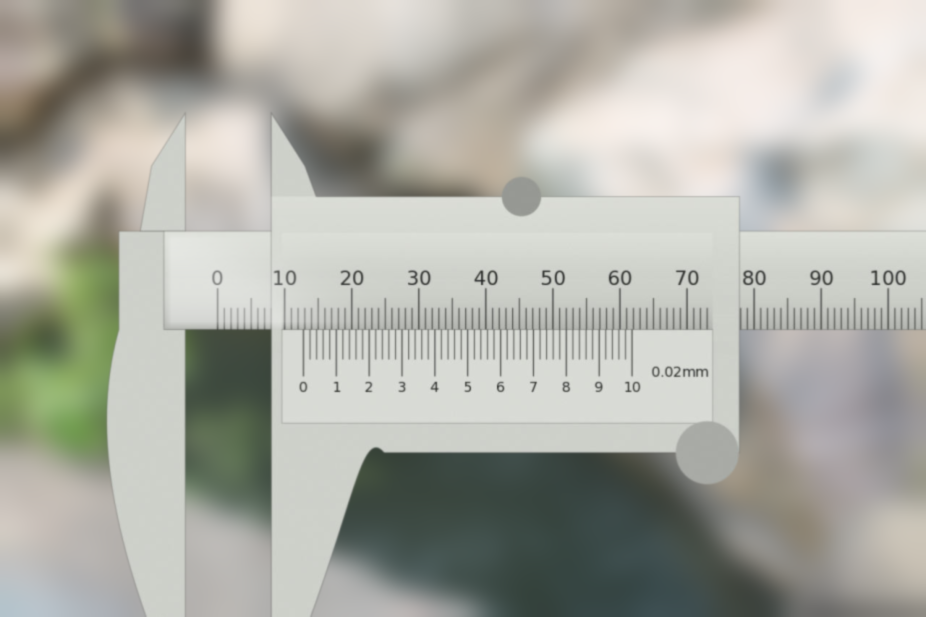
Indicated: 12.8 (mm)
